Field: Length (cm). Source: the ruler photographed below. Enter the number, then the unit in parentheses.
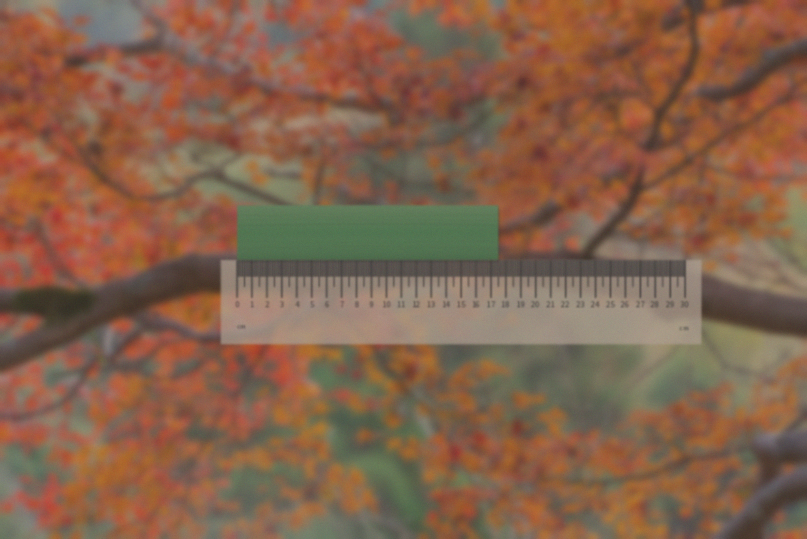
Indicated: 17.5 (cm)
